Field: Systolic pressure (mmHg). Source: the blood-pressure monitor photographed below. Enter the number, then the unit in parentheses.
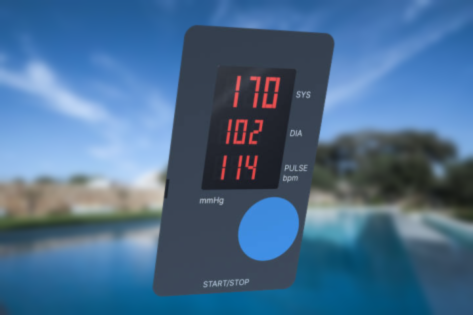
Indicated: 170 (mmHg)
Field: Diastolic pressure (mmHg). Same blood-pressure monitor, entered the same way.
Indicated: 102 (mmHg)
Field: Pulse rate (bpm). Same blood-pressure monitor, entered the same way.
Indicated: 114 (bpm)
